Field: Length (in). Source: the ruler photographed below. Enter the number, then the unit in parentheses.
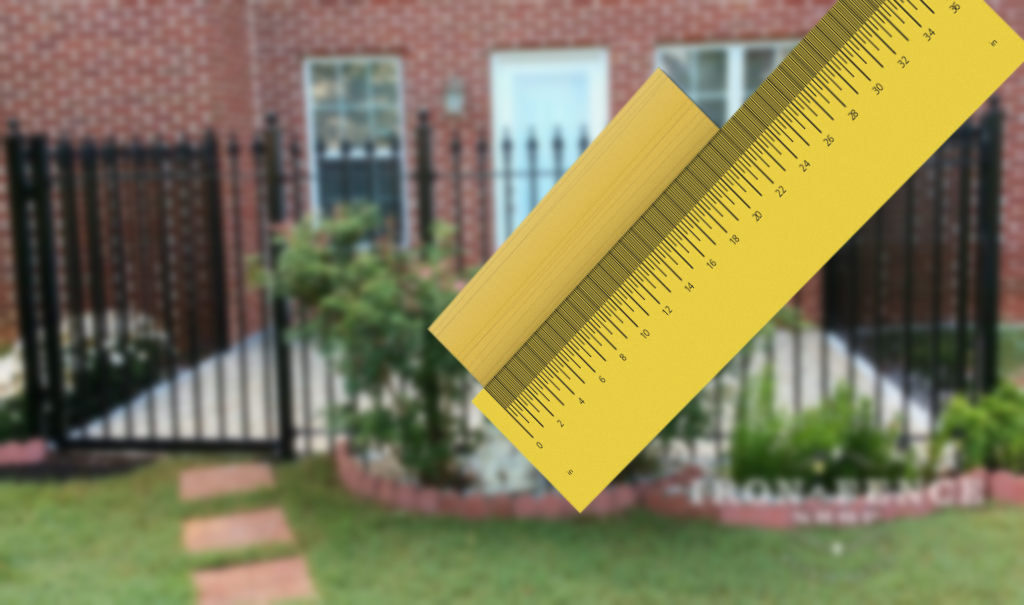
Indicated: 22 (in)
